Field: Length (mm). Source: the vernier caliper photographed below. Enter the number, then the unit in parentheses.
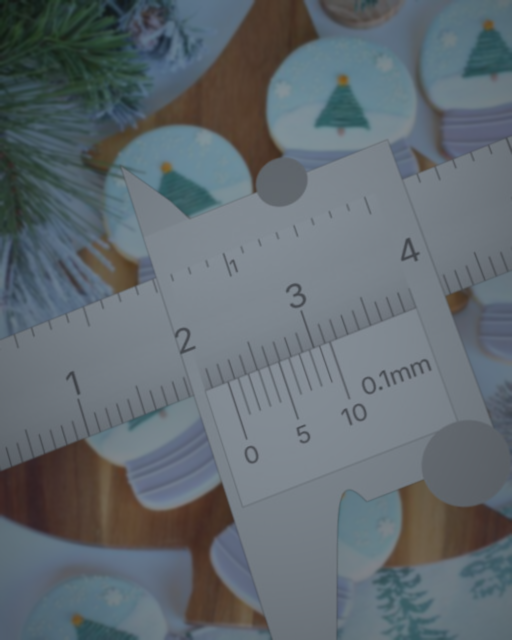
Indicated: 22.4 (mm)
